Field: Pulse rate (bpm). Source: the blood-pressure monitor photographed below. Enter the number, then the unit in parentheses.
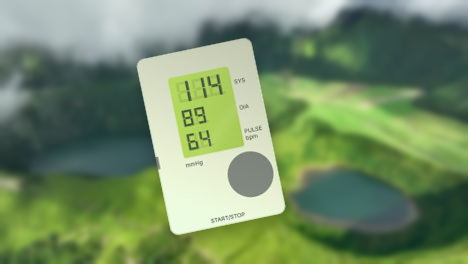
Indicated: 64 (bpm)
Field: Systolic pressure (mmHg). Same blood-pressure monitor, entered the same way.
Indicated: 114 (mmHg)
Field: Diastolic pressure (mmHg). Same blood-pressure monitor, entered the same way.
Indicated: 89 (mmHg)
